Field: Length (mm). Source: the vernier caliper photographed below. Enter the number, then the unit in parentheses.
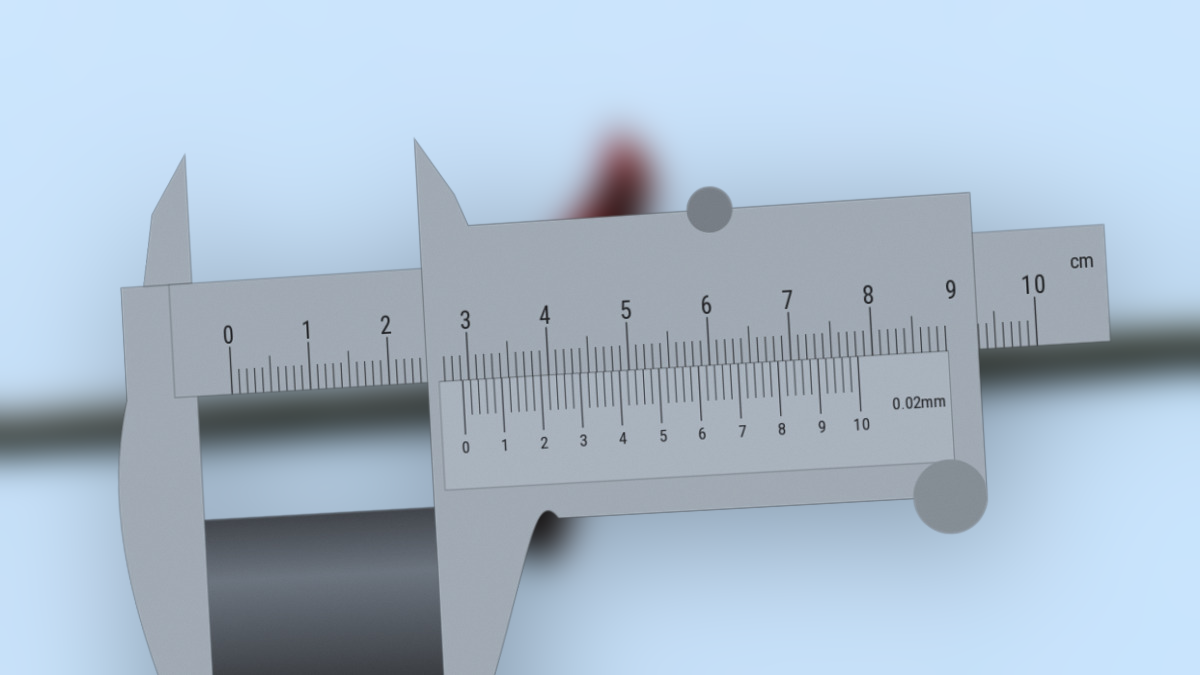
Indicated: 29.2 (mm)
